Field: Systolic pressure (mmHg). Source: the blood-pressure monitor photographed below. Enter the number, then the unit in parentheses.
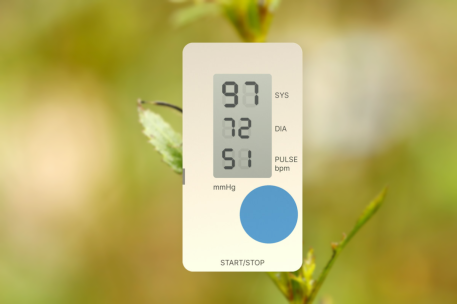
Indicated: 97 (mmHg)
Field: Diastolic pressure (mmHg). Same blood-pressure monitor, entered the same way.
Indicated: 72 (mmHg)
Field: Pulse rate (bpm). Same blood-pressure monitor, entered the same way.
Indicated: 51 (bpm)
